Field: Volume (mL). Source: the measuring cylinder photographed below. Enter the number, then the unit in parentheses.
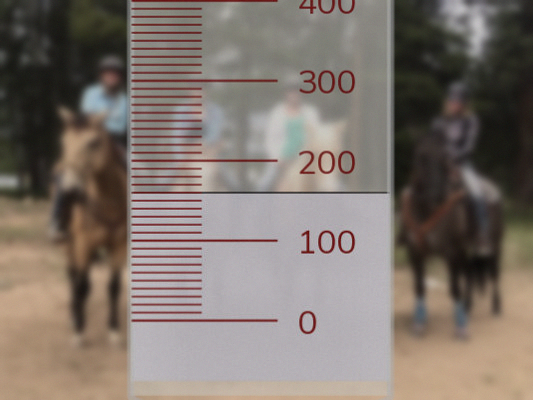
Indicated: 160 (mL)
